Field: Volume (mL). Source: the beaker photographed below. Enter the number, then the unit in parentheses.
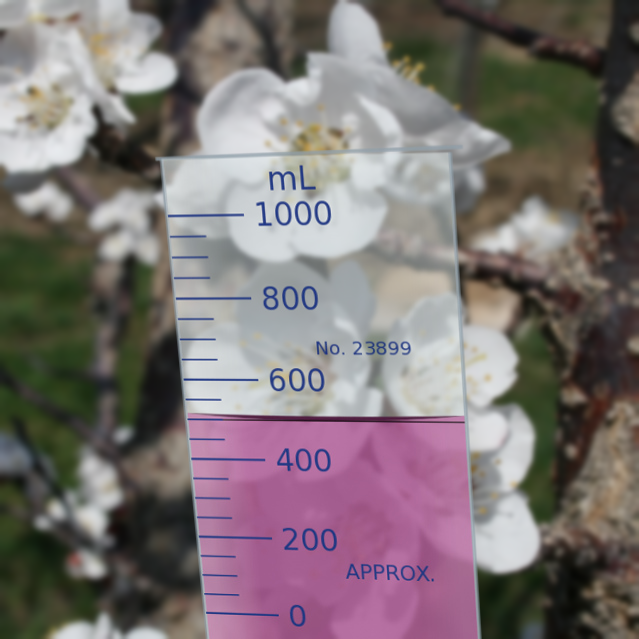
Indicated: 500 (mL)
